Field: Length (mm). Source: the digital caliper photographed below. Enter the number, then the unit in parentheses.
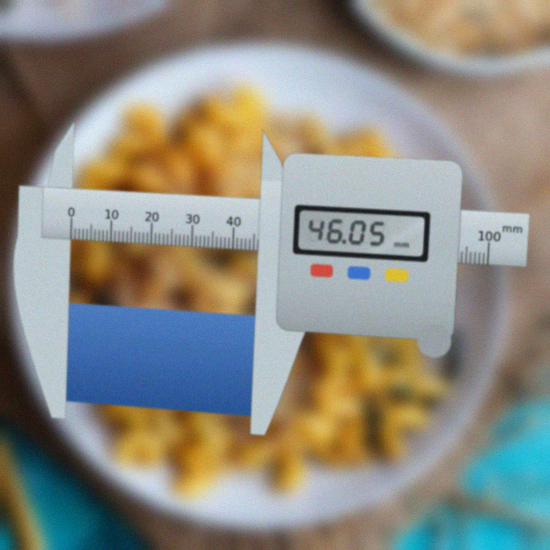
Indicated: 46.05 (mm)
